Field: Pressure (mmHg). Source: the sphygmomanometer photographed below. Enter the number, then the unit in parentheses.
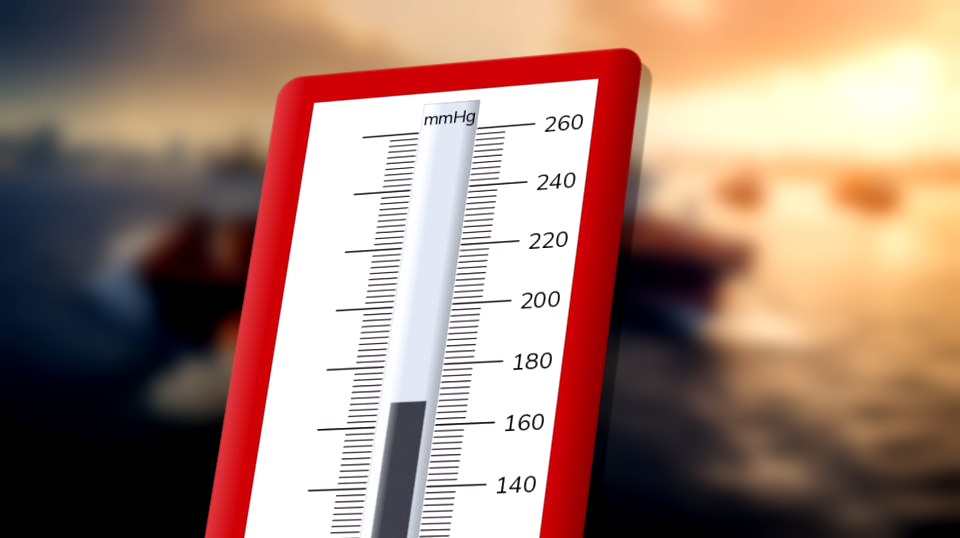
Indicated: 168 (mmHg)
